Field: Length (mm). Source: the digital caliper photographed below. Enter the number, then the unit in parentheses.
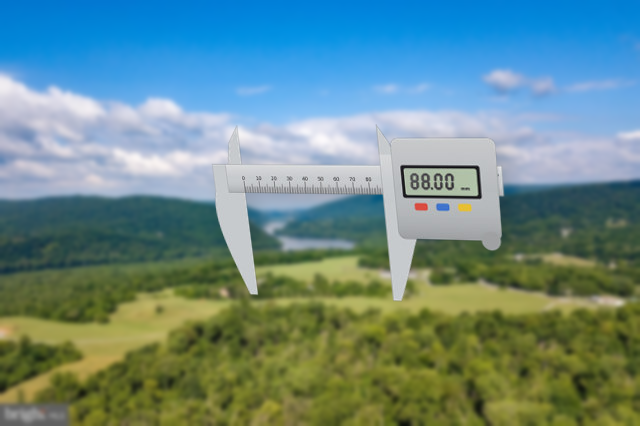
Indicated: 88.00 (mm)
